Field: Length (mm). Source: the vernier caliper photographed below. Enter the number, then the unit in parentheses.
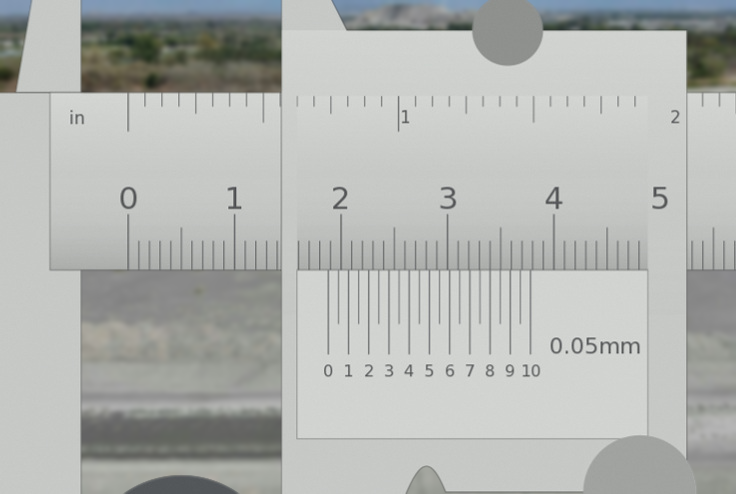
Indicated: 18.8 (mm)
